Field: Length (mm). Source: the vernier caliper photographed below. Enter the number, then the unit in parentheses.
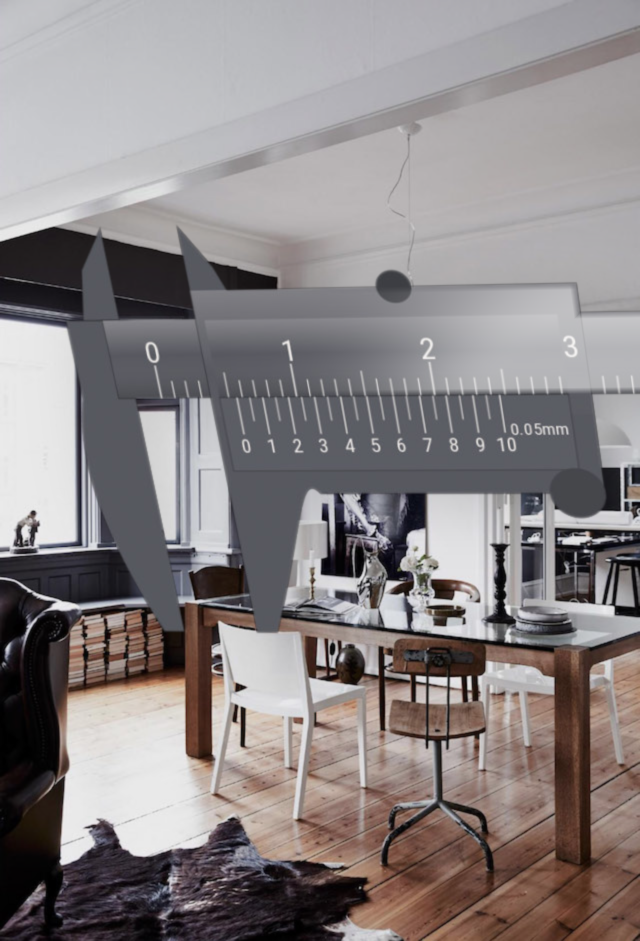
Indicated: 5.6 (mm)
